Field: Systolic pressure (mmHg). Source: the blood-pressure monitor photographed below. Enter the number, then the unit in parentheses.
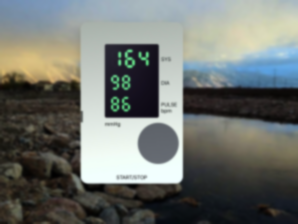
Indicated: 164 (mmHg)
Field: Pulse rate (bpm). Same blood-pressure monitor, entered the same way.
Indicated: 86 (bpm)
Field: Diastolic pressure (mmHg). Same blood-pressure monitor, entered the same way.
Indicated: 98 (mmHg)
